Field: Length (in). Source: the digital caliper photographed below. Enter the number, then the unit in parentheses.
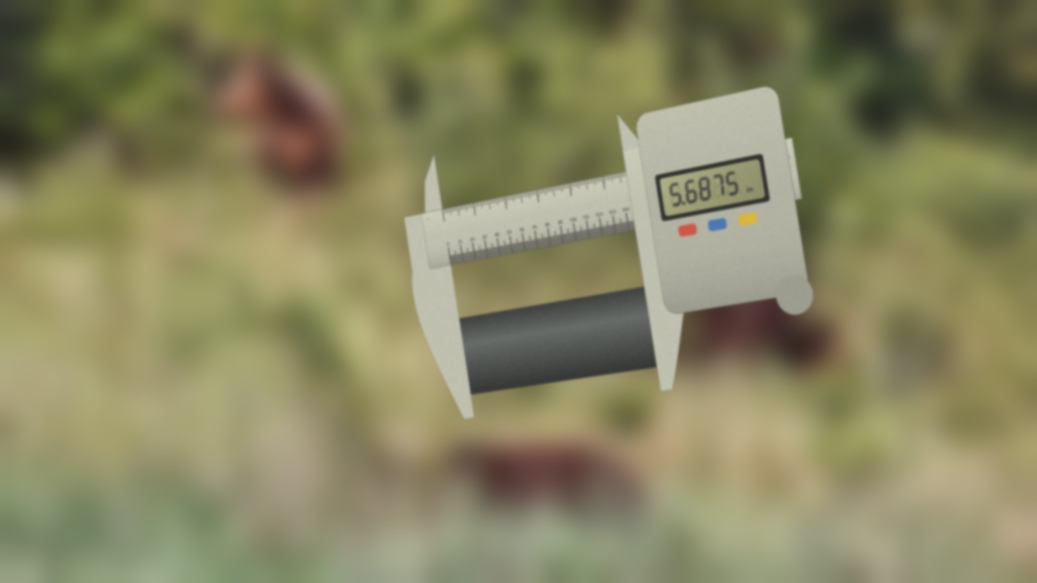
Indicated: 5.6875 (in)
